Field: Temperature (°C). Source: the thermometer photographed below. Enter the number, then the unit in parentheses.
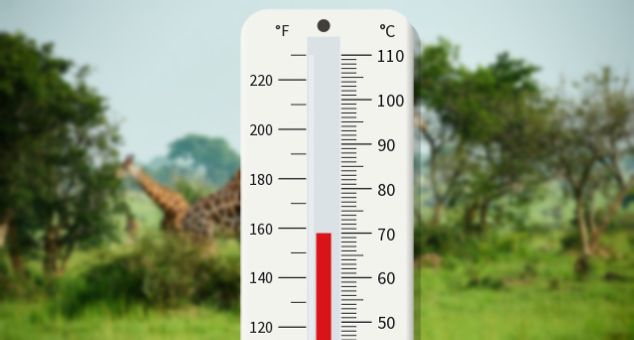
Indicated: 70 (°C)
